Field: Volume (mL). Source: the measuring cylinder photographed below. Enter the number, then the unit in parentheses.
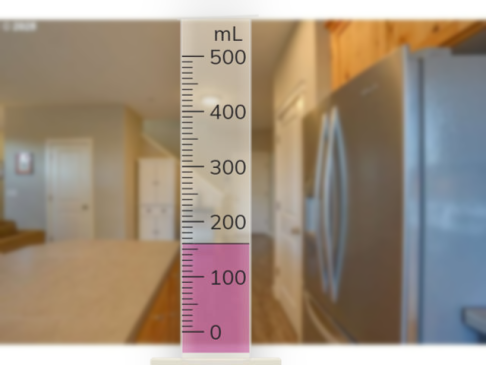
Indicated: 160 (mL)
